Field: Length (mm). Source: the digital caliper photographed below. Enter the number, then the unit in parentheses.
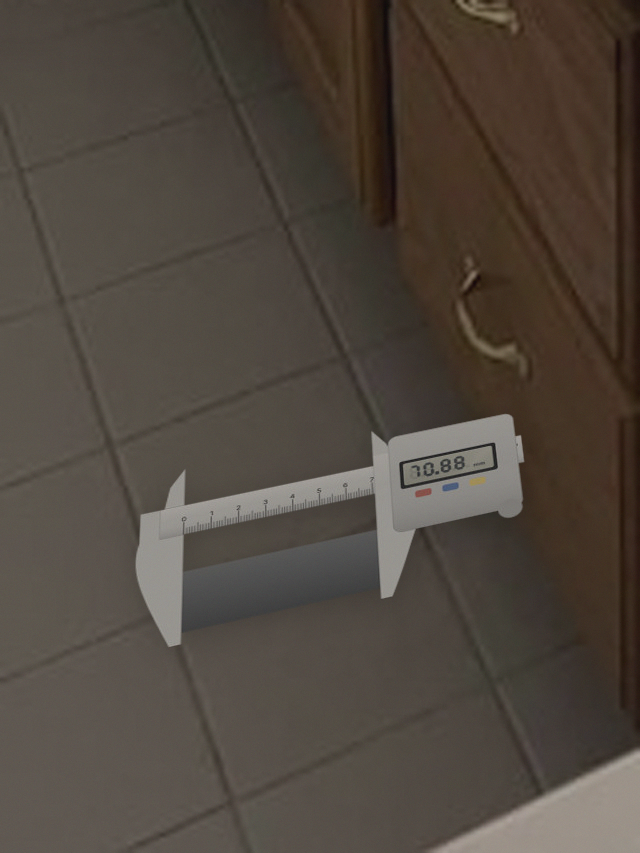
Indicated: 70.88 (mm)
